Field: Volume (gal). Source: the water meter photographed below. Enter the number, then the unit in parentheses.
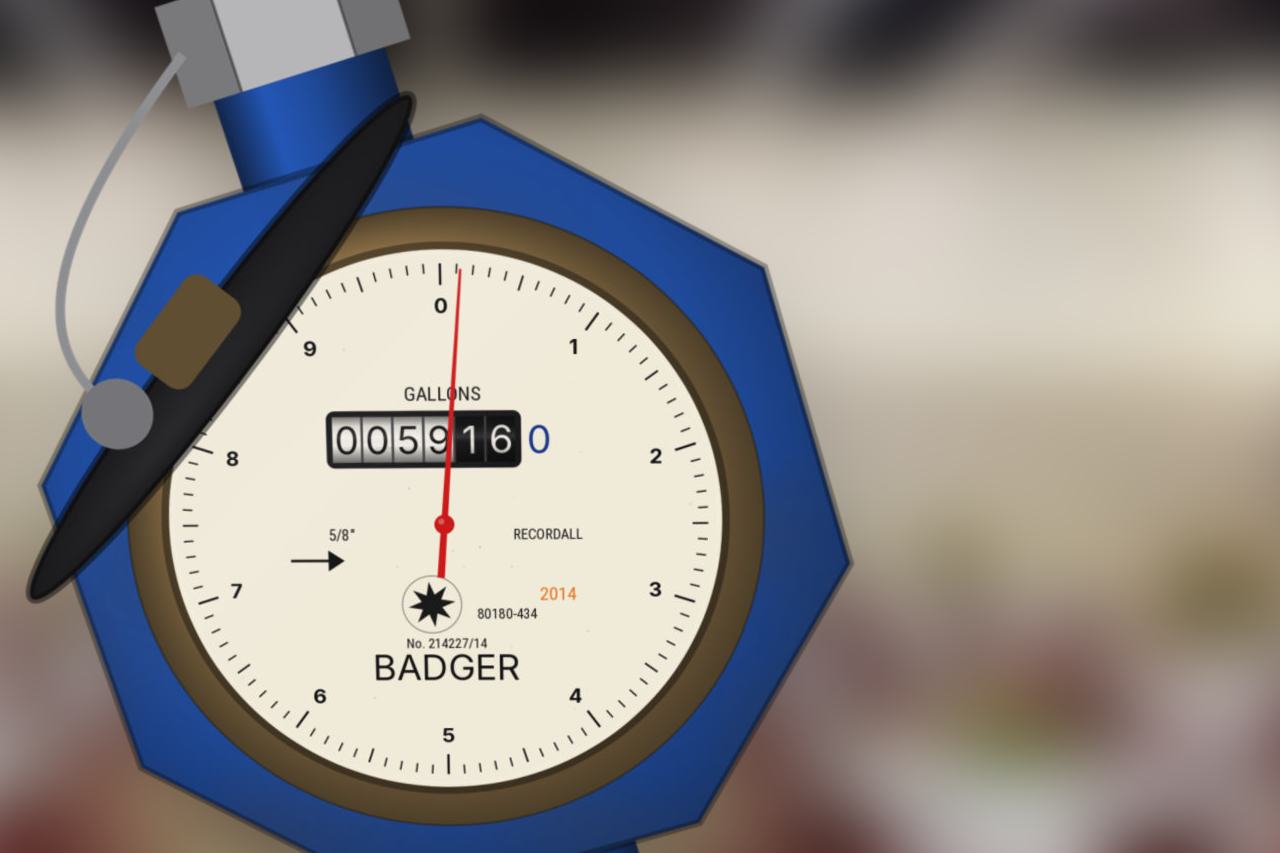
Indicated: 59160.1 (gal)
